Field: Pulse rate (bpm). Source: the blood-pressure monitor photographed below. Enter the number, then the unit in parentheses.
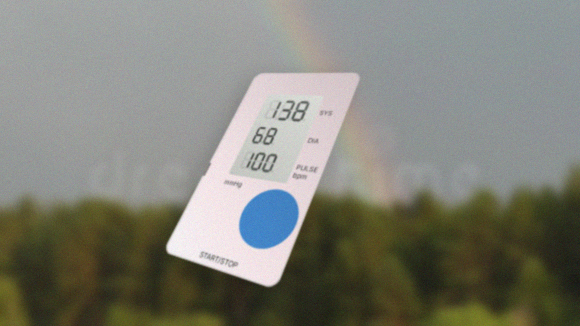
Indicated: 100 (bpm)
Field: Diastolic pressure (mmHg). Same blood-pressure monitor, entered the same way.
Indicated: 68 (mmHg)
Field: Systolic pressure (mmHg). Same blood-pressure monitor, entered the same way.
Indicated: 138 (mmHg)
